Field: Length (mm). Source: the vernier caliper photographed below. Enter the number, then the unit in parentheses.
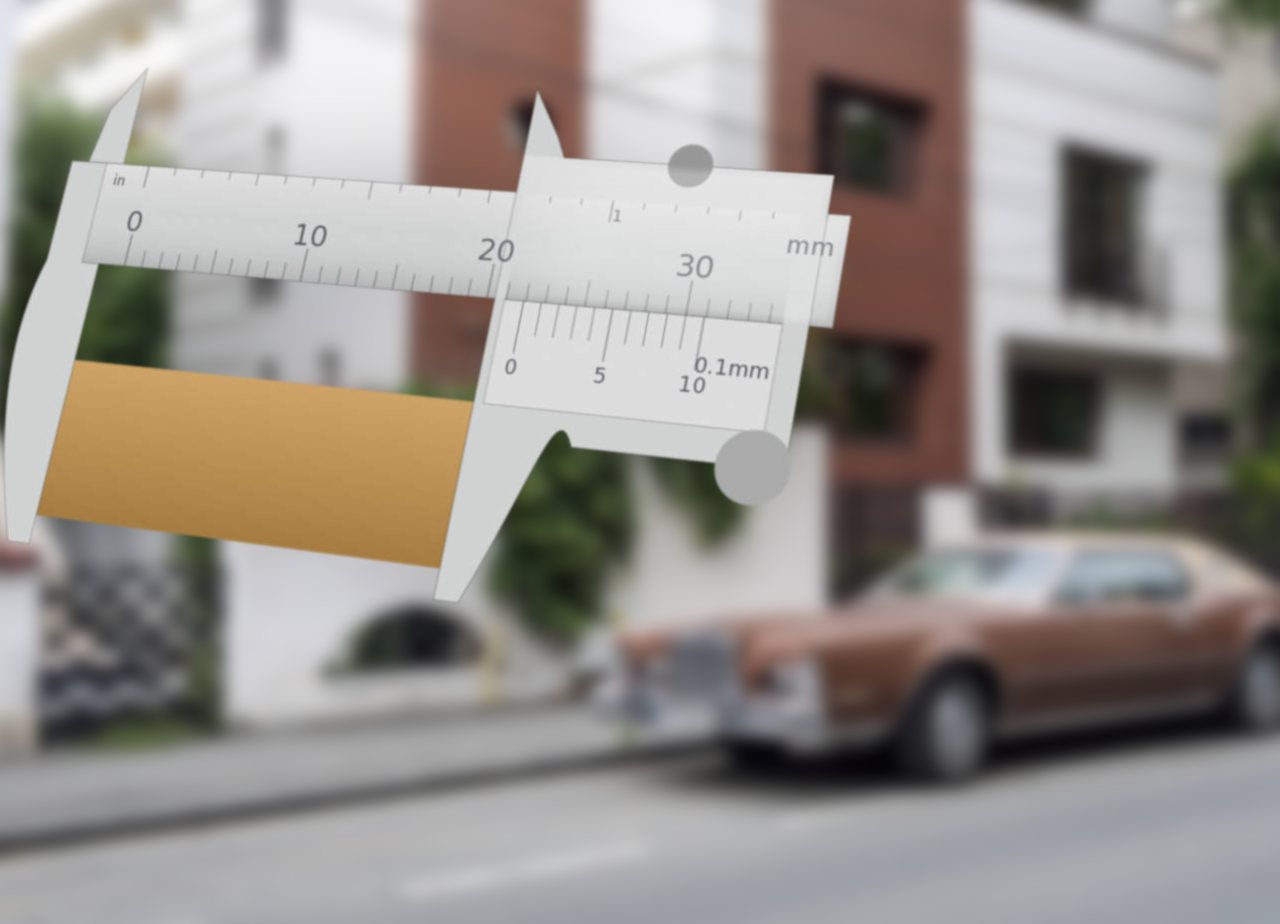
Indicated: 21.9 (mm)
